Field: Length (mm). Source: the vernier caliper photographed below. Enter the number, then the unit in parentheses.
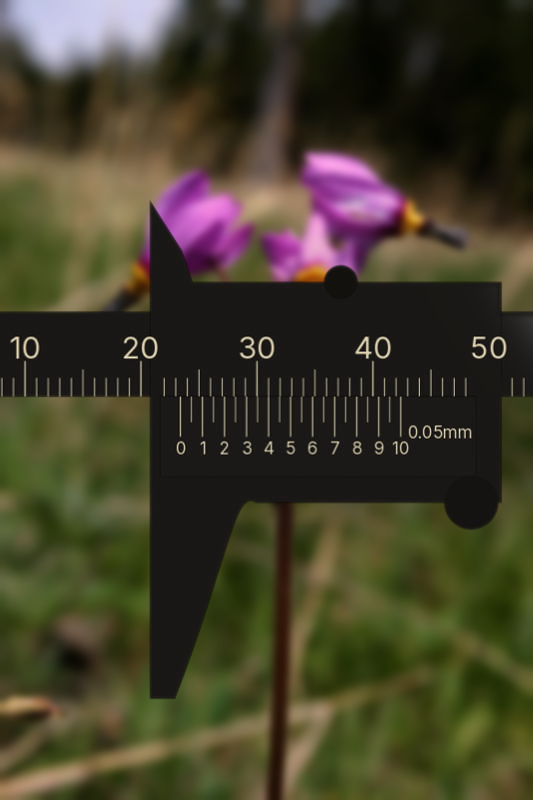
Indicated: 23.4 (mm)
